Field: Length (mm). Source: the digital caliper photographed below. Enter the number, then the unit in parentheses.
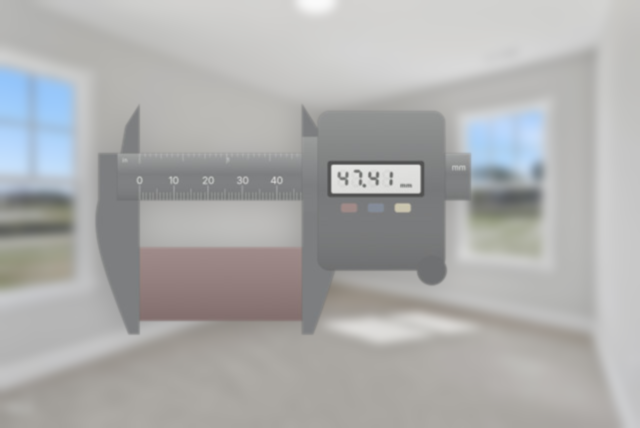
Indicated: 47.41 (mm)
